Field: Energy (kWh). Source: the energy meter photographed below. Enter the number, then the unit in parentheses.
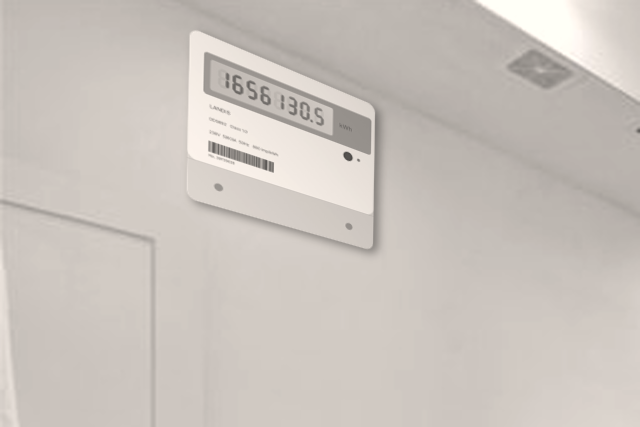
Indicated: 1656130.5 (kWh)
